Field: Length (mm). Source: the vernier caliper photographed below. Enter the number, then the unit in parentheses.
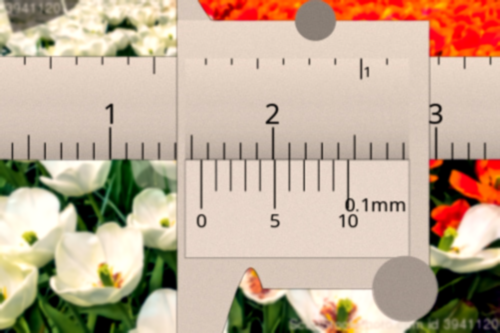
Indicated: 15.6 (mm)
